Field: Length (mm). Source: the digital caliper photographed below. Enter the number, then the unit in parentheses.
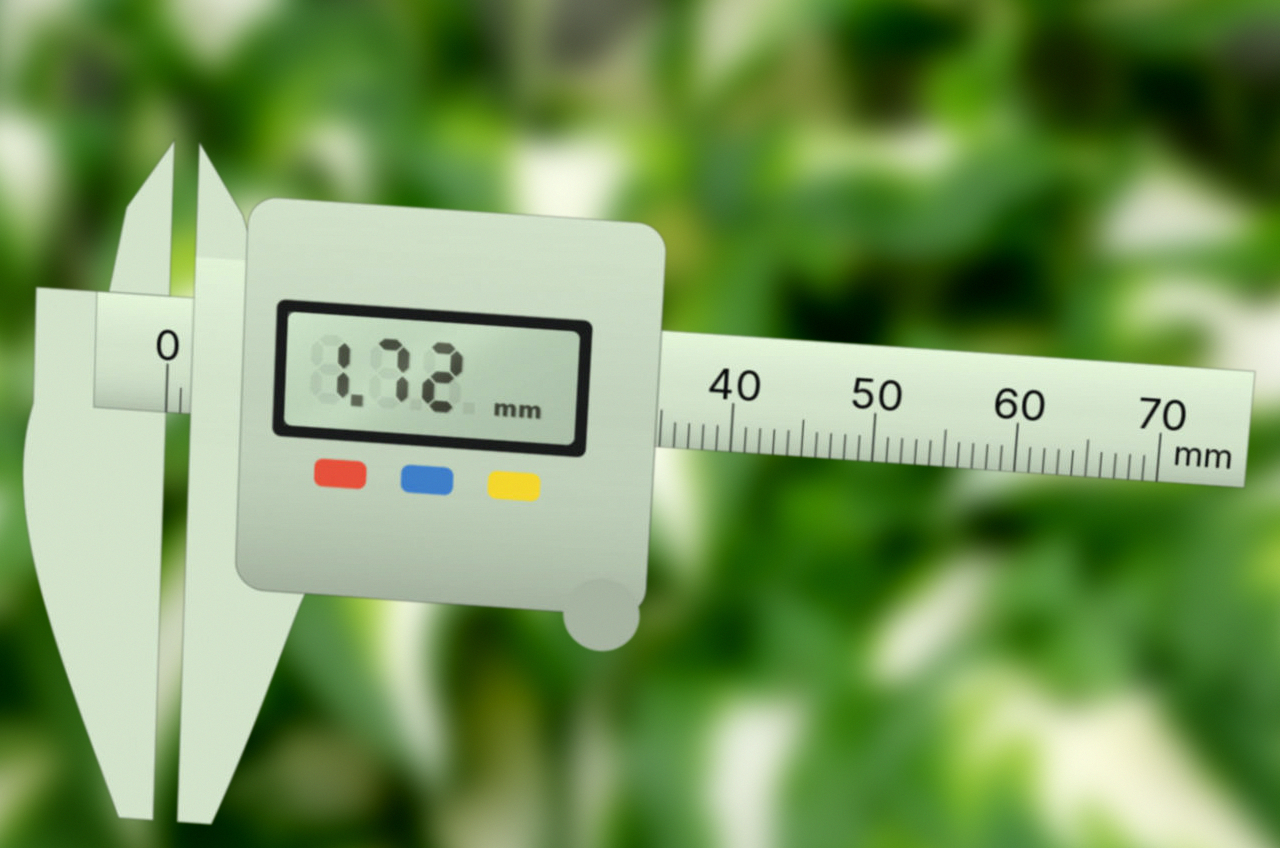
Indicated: 1.72 (mm)
